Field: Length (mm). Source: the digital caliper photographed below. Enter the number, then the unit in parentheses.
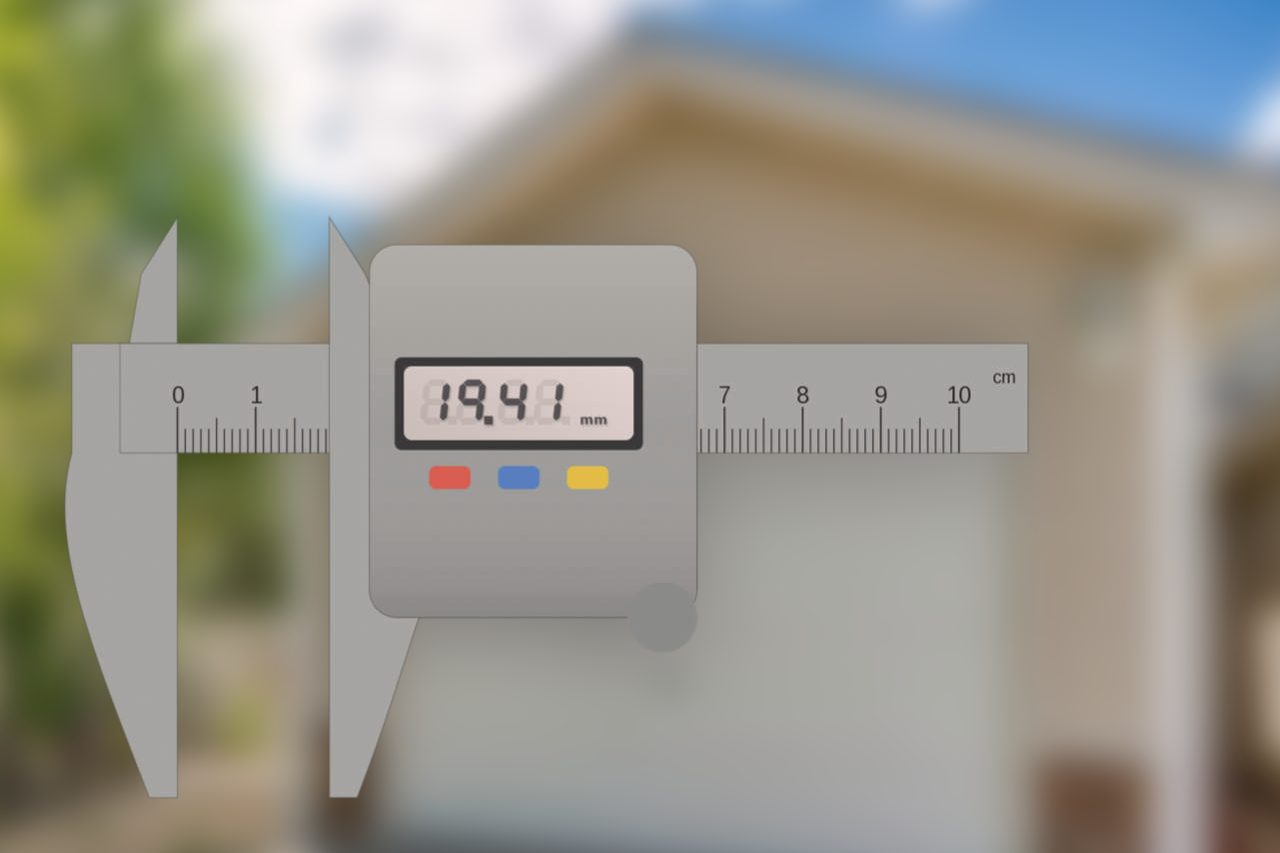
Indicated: 19.41 (mm)
